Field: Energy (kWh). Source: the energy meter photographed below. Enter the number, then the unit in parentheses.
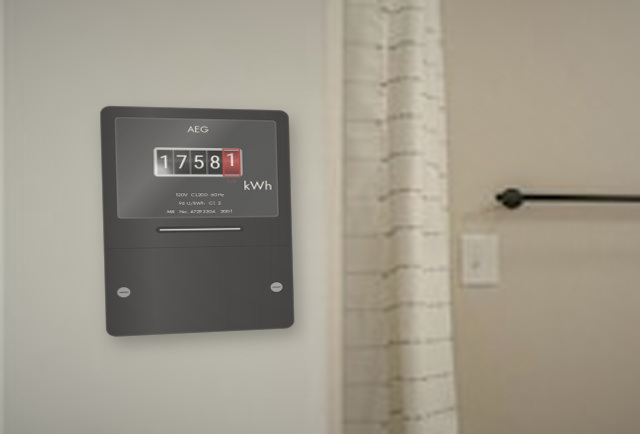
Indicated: 1758.1 (kWh)
